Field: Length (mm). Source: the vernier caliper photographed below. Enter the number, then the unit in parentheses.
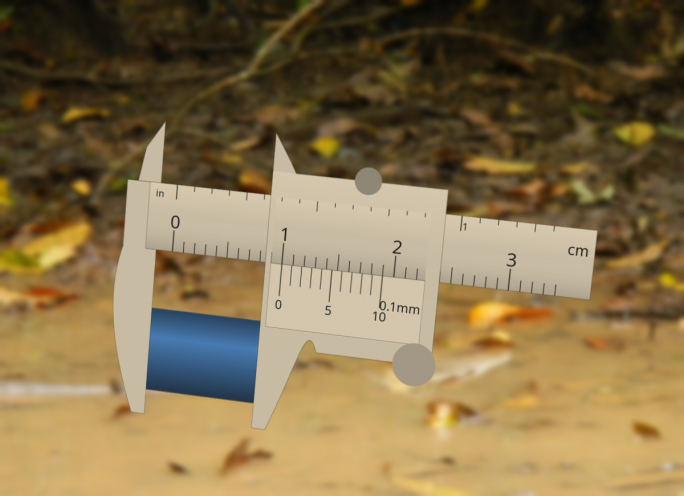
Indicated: 10.0 (mm)
